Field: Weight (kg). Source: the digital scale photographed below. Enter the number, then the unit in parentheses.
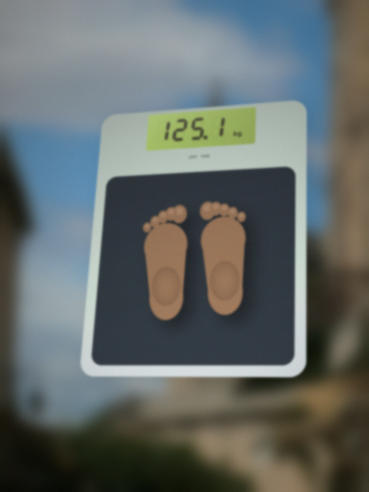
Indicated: 125.1 (kg)
